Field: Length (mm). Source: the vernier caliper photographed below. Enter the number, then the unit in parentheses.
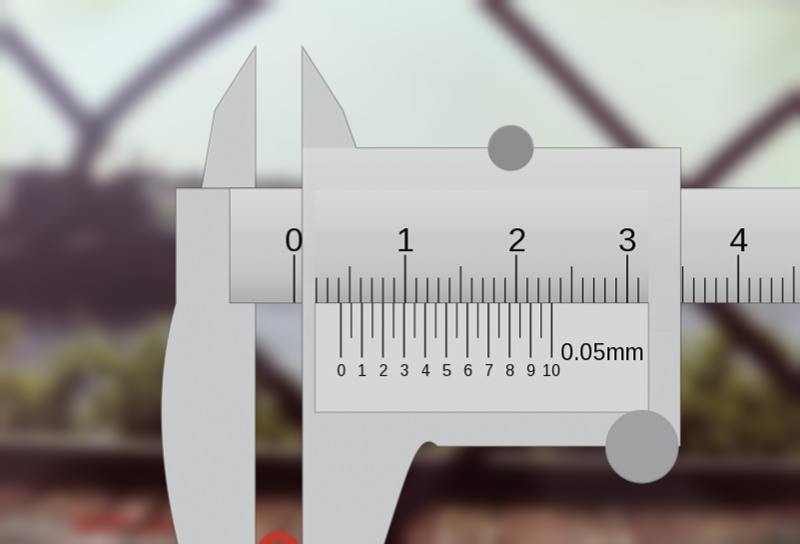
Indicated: 4.2 (mm)
